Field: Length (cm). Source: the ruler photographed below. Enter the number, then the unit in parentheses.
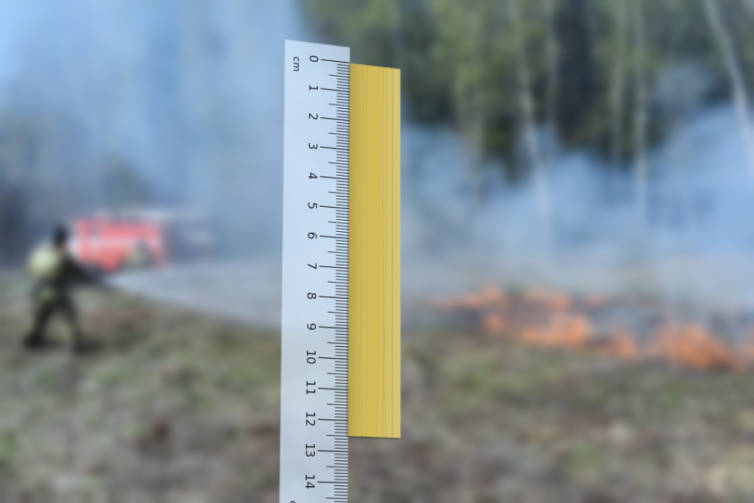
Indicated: 12.5 (cm)
